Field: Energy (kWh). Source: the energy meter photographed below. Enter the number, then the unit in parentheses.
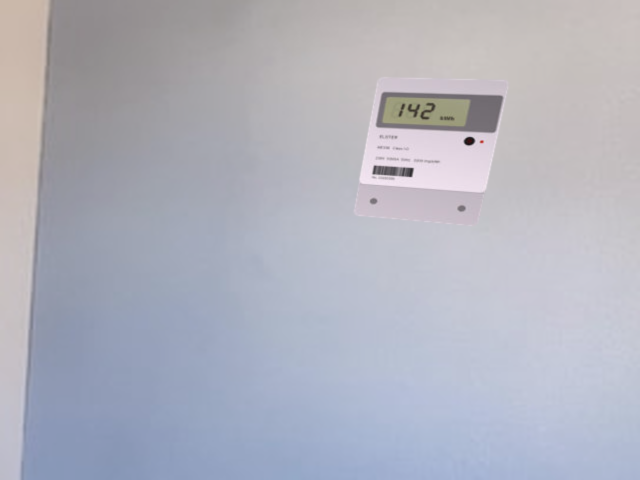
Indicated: 142 (kWh)
